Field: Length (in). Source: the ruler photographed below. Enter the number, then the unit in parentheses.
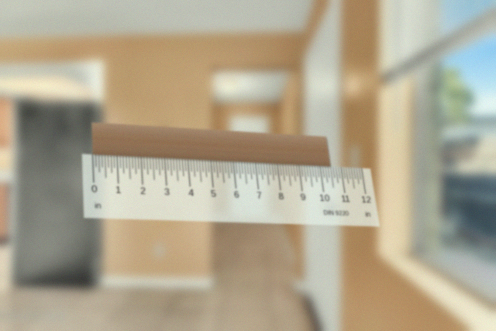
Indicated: 10.5 (in)
